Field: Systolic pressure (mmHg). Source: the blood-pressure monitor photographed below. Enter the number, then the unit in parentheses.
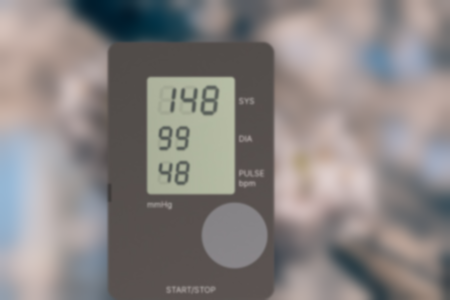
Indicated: 148 (mmHg)
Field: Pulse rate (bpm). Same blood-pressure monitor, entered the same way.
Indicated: 48 (bpm)
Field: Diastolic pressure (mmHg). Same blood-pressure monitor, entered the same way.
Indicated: 99 (mmHg)
